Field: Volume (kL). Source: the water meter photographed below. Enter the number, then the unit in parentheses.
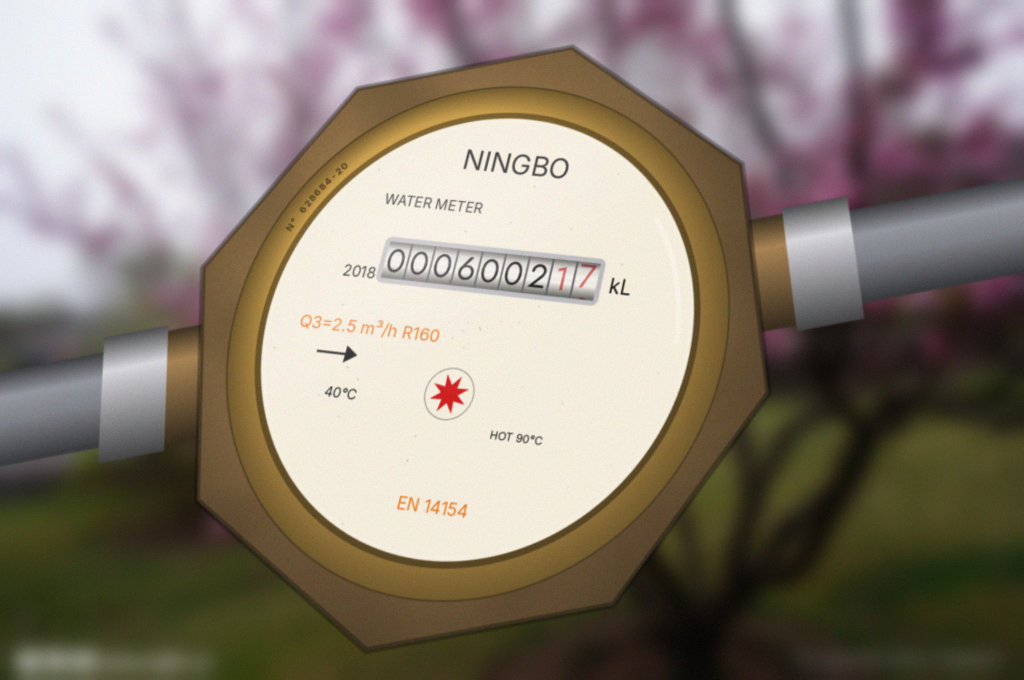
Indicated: 6002.17 (kL)
